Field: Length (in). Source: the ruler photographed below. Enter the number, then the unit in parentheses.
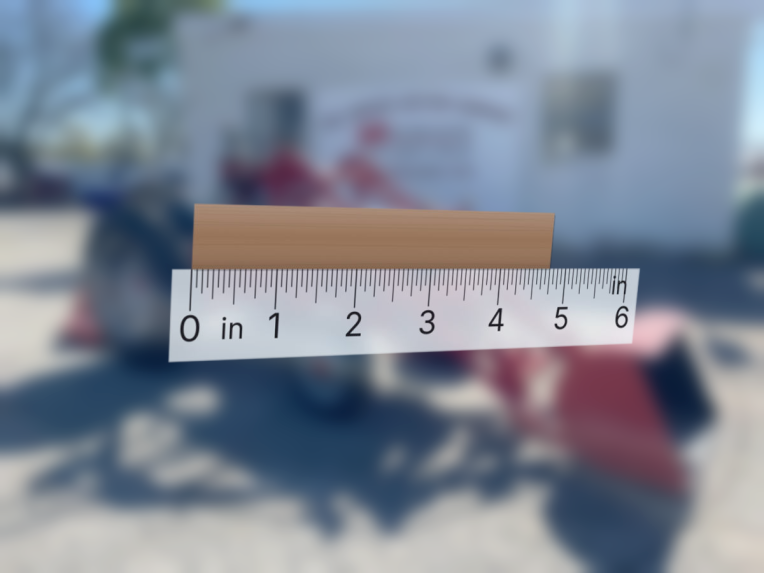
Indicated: 4.75 (in)
